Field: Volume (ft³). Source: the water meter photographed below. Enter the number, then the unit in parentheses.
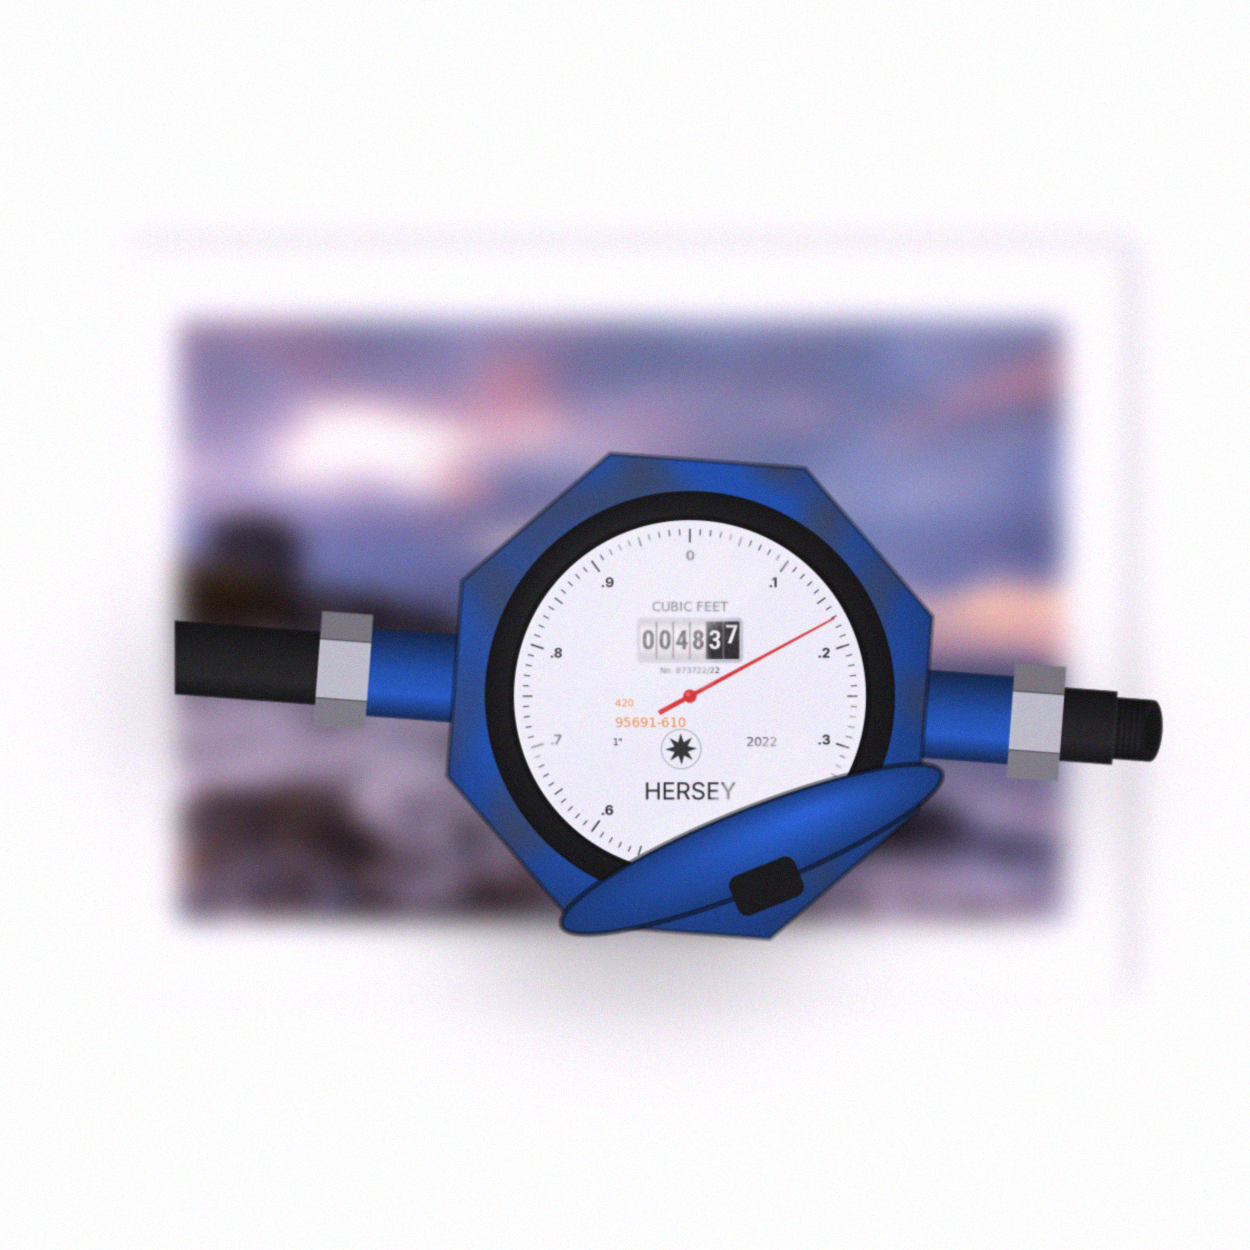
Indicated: 4837.17 (ft³)
